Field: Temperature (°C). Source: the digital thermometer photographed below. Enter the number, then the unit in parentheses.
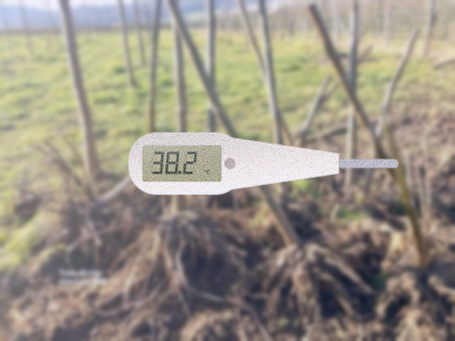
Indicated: 38.2 (°C)
